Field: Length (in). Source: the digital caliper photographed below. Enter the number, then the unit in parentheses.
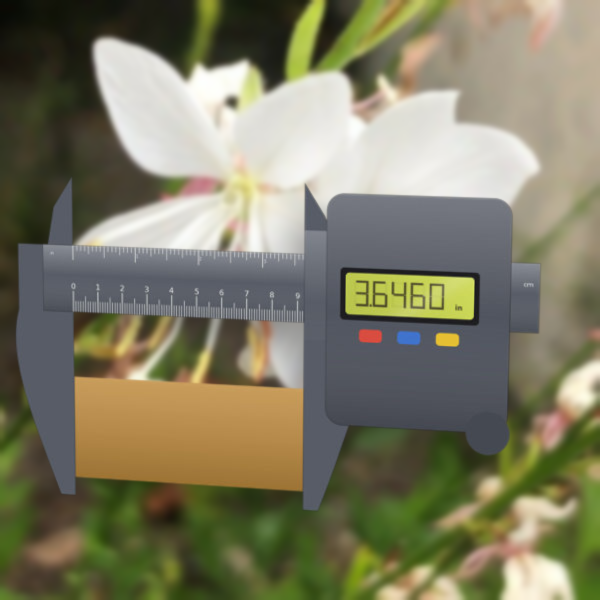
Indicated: 3.6460 (in)
